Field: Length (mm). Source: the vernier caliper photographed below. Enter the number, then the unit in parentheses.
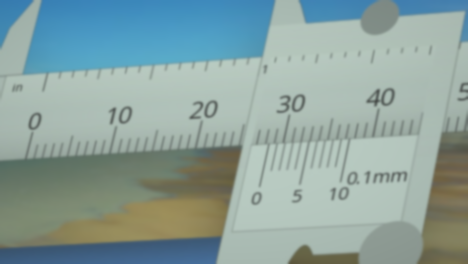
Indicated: 28.4 (mm)
